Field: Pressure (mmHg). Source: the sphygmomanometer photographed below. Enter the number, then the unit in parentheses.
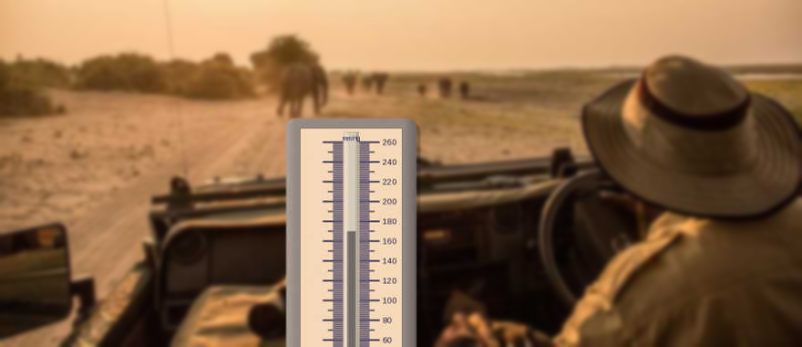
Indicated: 170 (mmHg)
